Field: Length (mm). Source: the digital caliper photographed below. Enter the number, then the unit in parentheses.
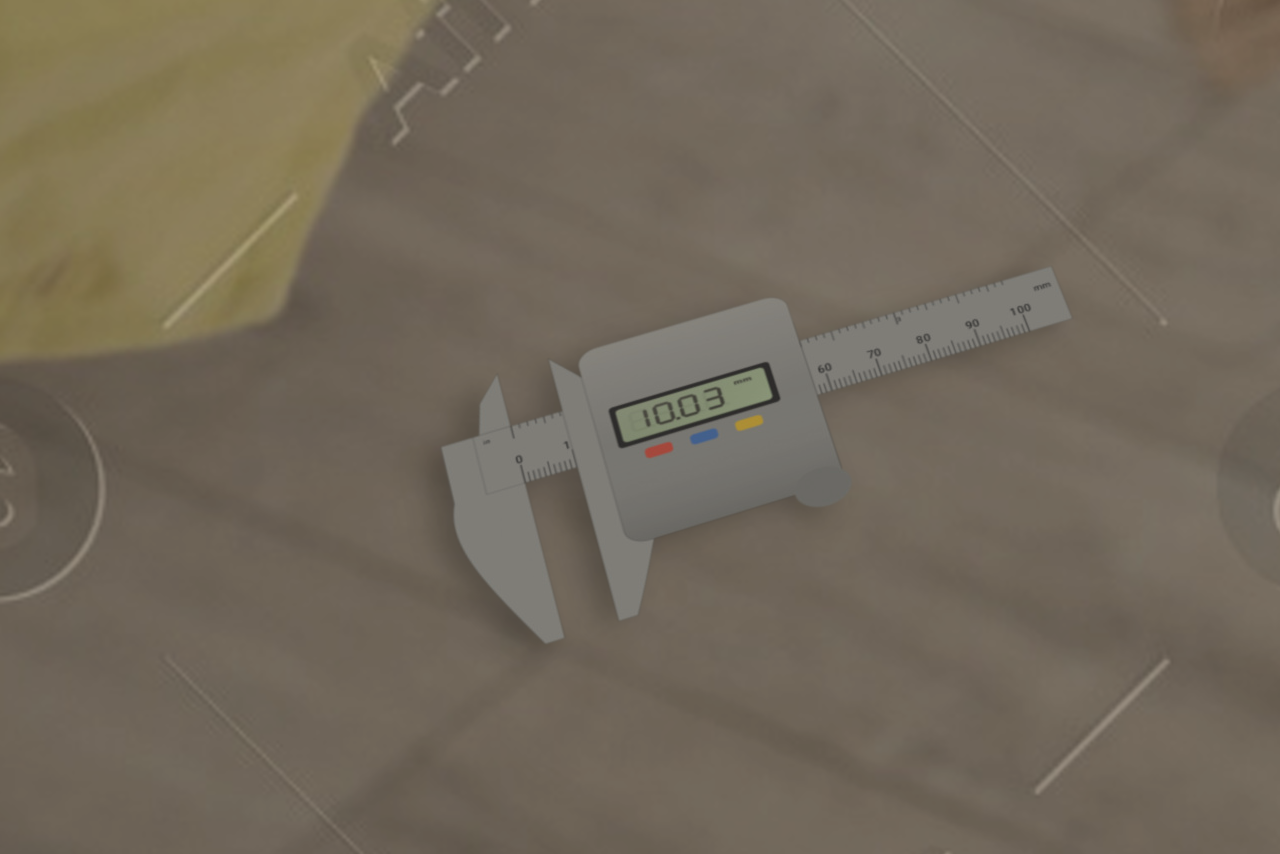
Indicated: 10.03 (mm)
